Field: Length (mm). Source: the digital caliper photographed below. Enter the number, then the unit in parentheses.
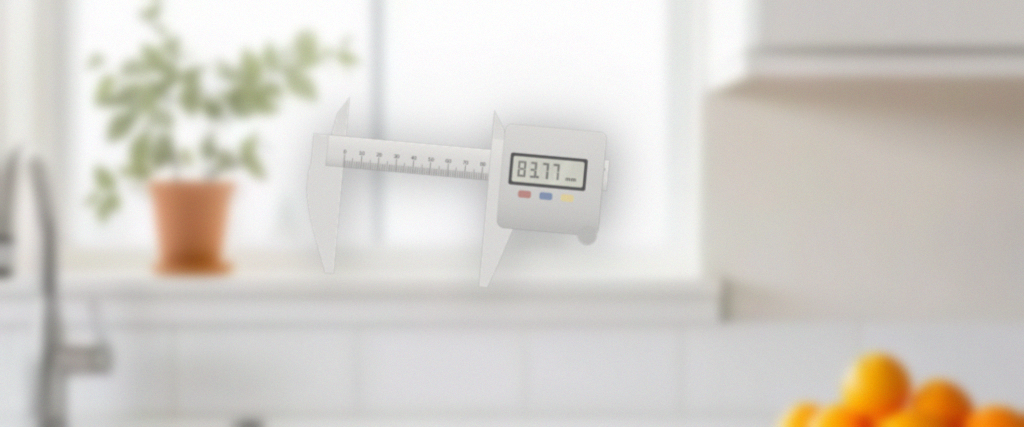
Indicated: 83.77 (mm)
